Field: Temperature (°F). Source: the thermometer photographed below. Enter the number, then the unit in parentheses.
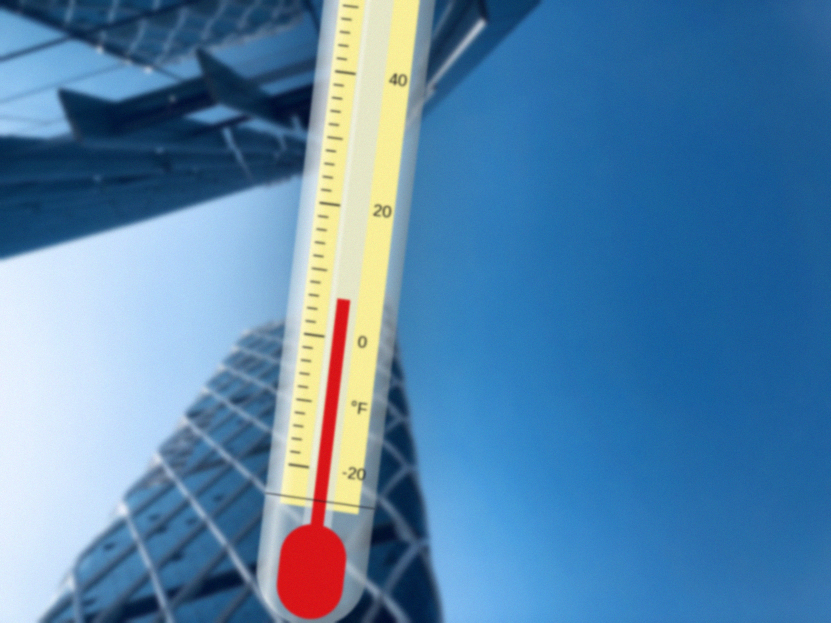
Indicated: 6 (°F)
